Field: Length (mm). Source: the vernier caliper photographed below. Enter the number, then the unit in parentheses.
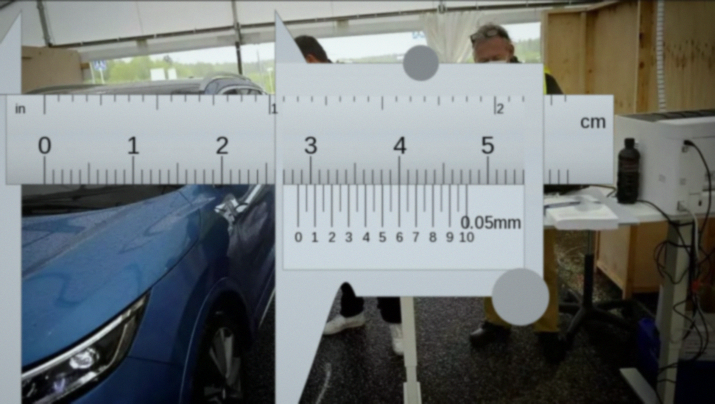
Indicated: 28.6 (mm)
